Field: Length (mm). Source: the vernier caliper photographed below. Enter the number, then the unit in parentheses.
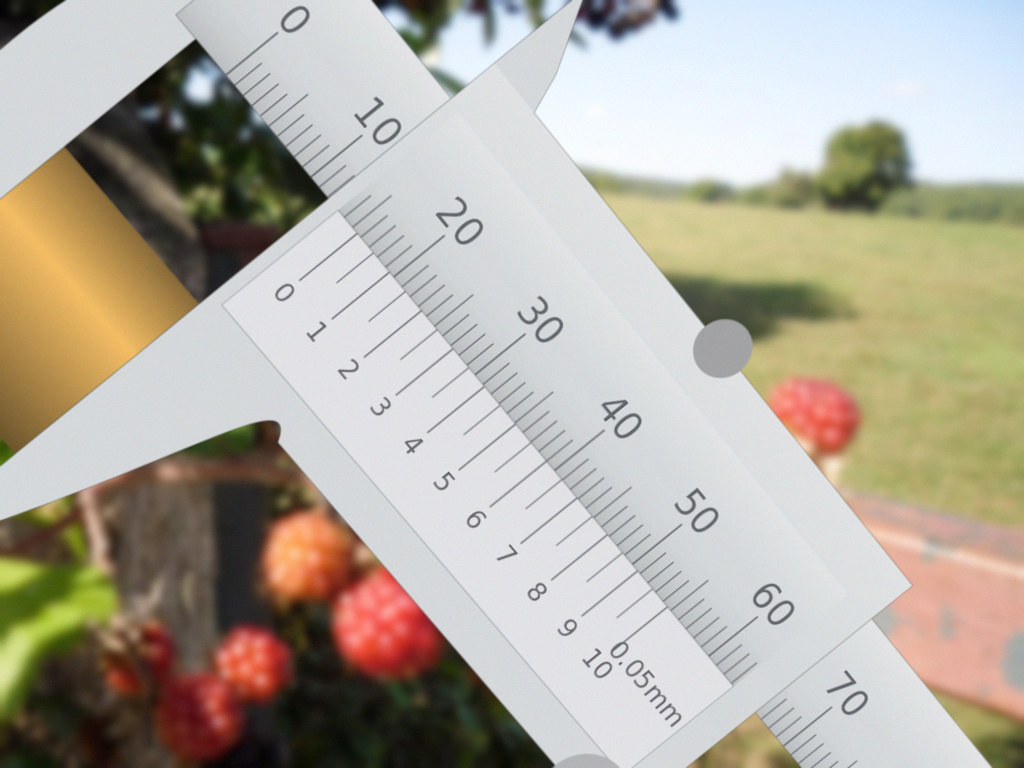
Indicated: 15.6 (mm)
